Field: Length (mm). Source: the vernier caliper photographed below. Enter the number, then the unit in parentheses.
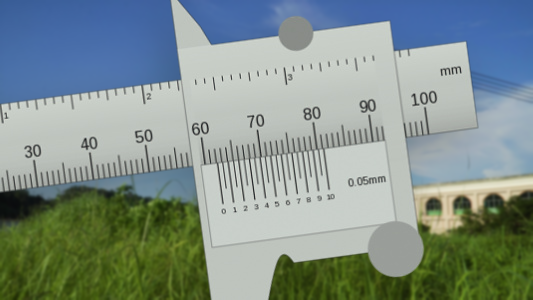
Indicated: 62.2 (mm)
